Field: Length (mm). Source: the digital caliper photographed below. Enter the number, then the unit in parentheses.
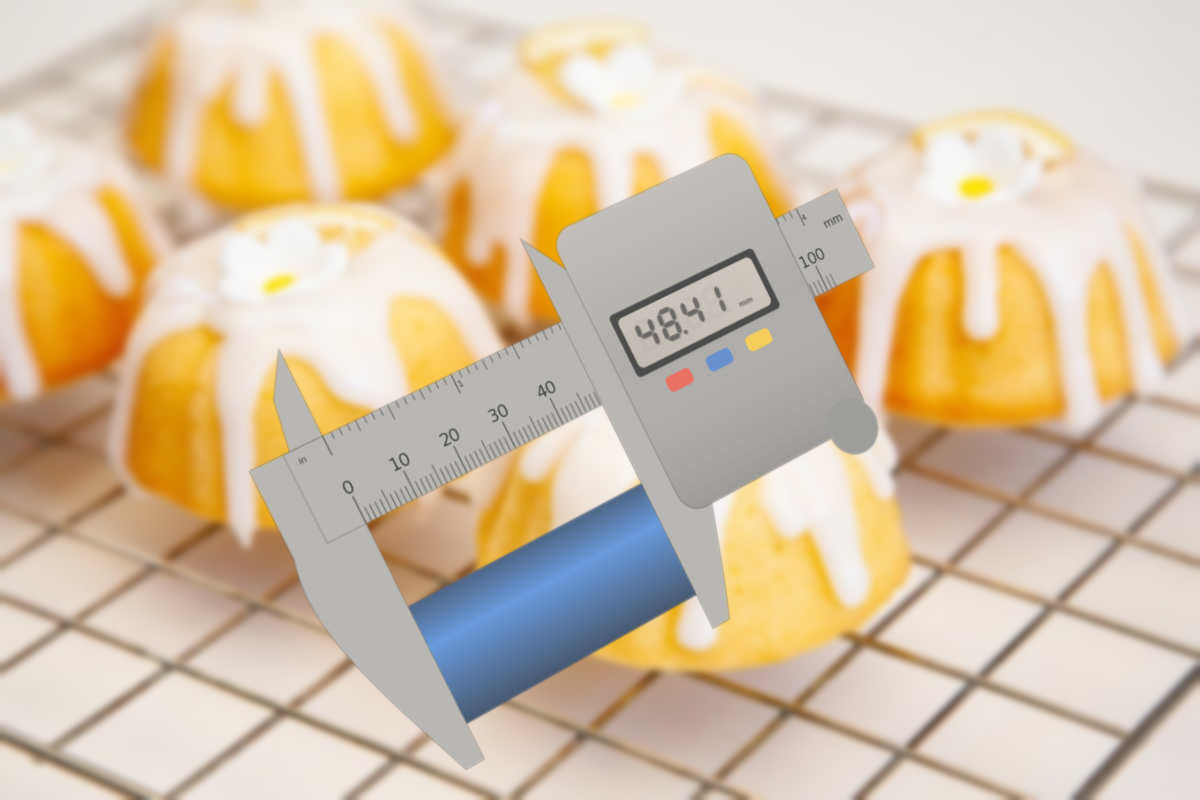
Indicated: 48.41 (mm)
